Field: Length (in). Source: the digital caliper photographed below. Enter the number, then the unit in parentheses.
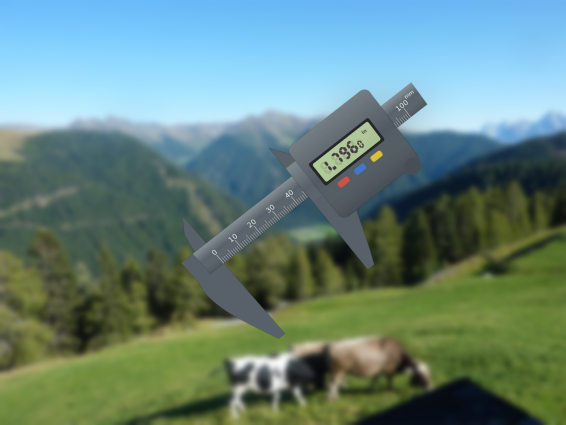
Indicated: 1.7960 (in)
